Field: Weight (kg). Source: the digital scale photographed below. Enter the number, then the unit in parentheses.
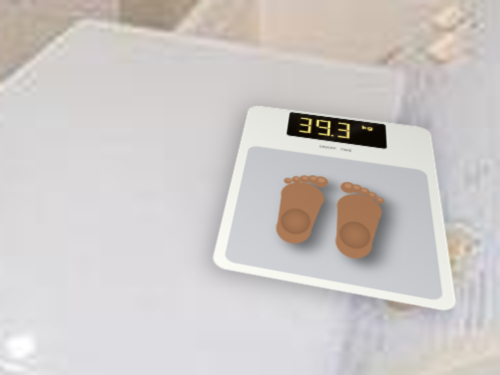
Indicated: 39.3 (kg)
